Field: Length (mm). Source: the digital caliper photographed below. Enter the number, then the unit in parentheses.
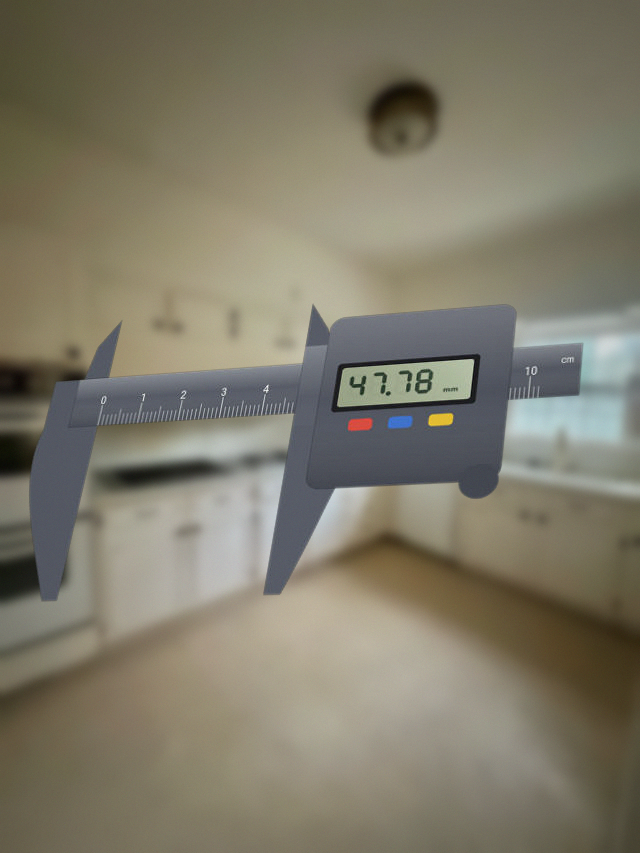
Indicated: 47.78 (mm)
